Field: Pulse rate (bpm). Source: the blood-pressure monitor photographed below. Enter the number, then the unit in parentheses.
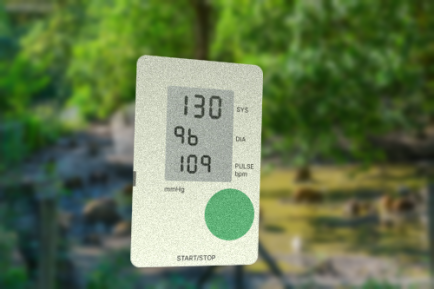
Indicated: 109 (bpm)
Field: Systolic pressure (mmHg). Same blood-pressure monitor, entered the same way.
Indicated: 130 (mmHg)
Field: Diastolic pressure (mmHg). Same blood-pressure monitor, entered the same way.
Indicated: 96 (mmHg)
